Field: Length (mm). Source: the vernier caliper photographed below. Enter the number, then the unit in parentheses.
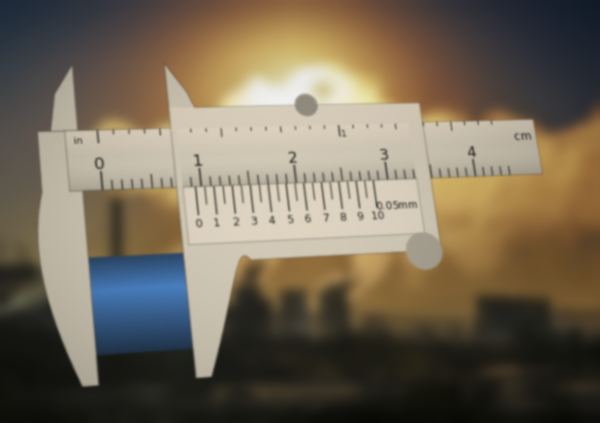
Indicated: 9.4 (mm)
